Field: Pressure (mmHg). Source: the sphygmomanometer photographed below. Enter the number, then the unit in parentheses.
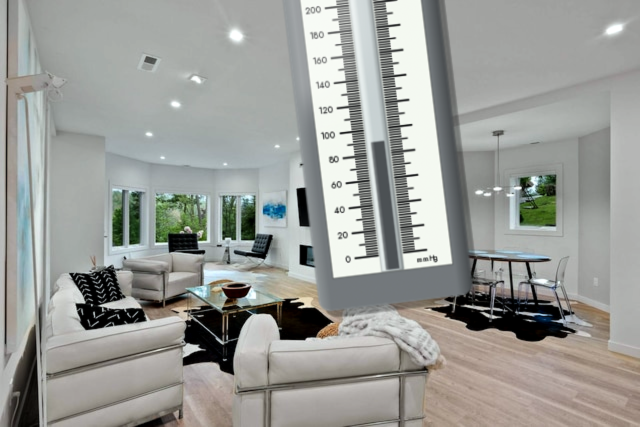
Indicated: 90 (mmHg)
